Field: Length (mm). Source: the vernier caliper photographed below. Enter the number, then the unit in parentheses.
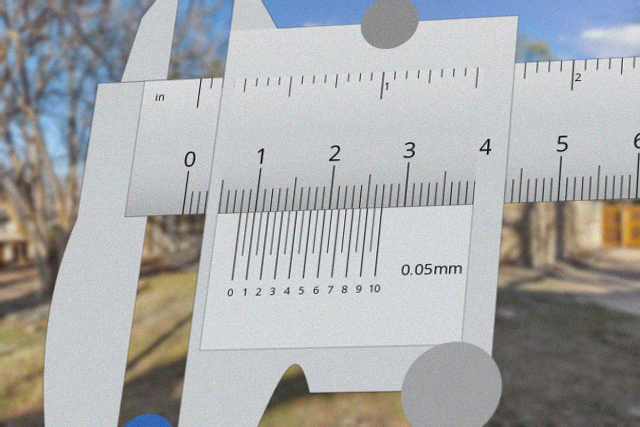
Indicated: 8.0 (mm)
